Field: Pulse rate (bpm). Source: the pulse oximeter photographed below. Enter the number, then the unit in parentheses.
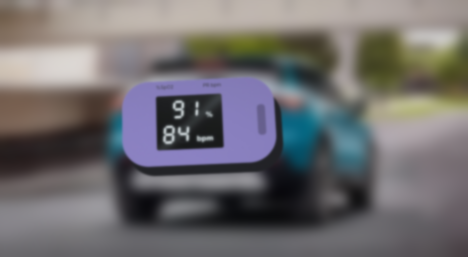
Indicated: 84 (bpm)
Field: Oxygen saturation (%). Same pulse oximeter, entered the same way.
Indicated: 91 (%)
